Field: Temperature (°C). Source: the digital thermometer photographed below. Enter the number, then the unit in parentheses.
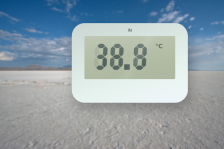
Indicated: 38.8 (°C)
